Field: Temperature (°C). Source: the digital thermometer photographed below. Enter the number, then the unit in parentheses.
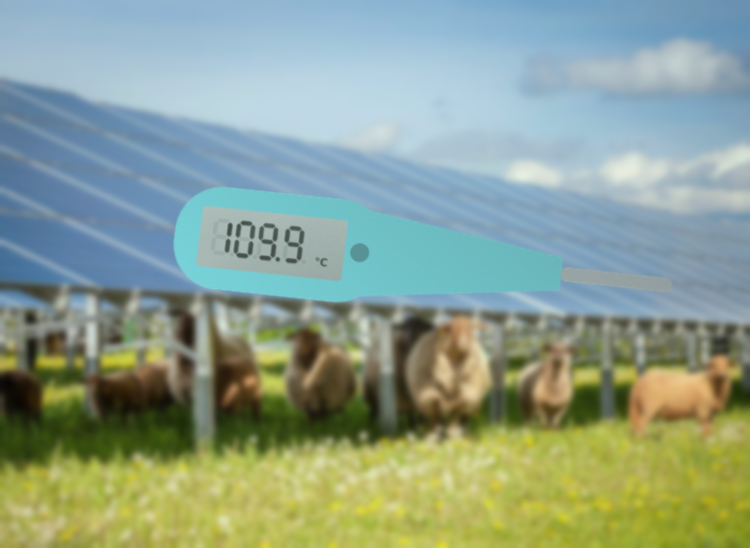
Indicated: 109.9 (°C)
